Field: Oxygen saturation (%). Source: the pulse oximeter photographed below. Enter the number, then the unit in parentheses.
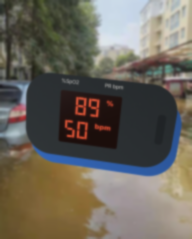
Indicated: 89 (%)
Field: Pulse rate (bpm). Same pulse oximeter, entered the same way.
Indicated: 50 (bpm)
